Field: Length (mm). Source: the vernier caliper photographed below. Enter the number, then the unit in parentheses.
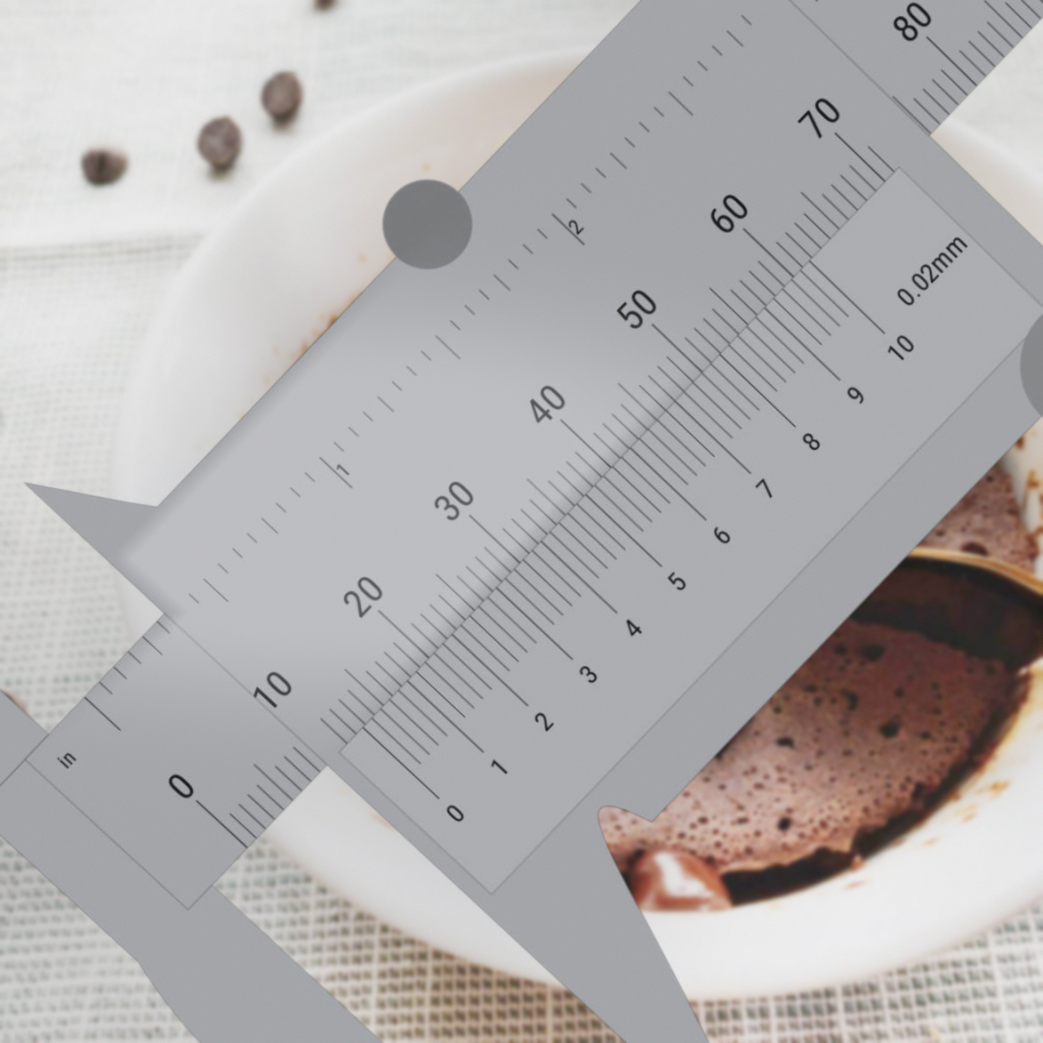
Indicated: 12.7 (mm)
